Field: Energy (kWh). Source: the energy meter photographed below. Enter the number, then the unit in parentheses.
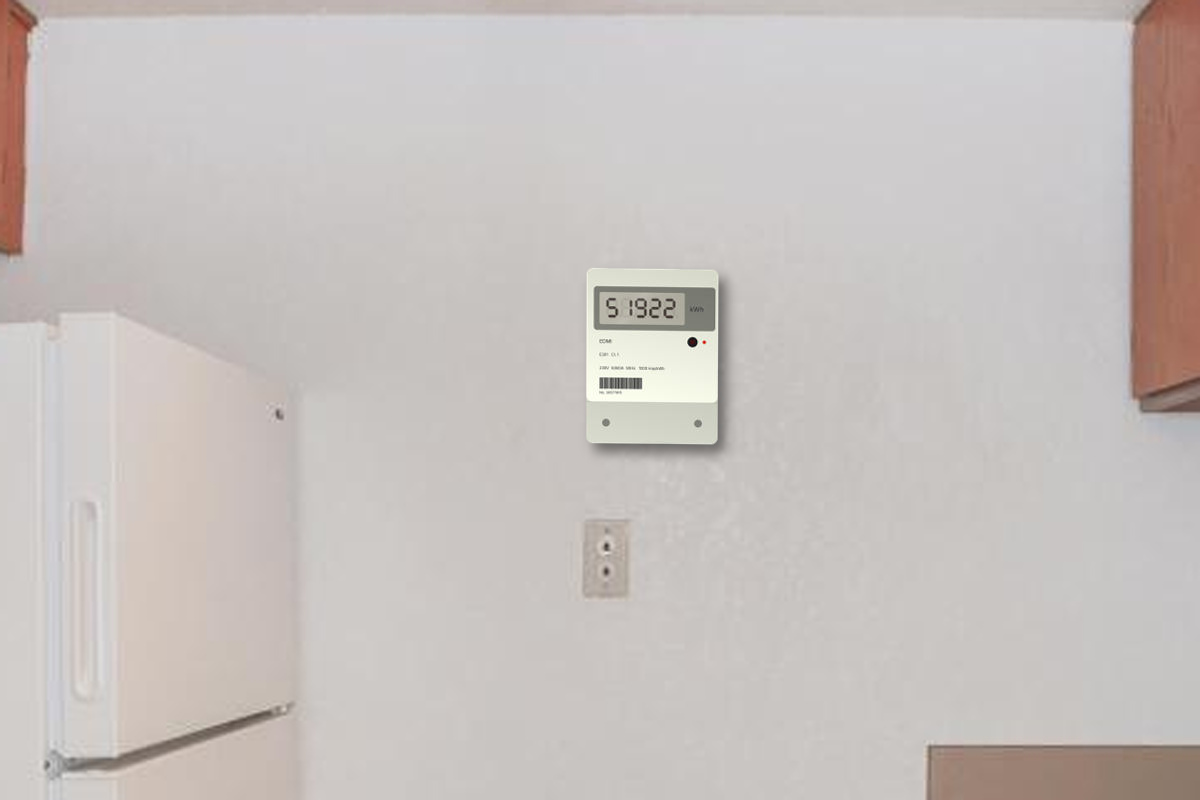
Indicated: 51922 (kWh)
